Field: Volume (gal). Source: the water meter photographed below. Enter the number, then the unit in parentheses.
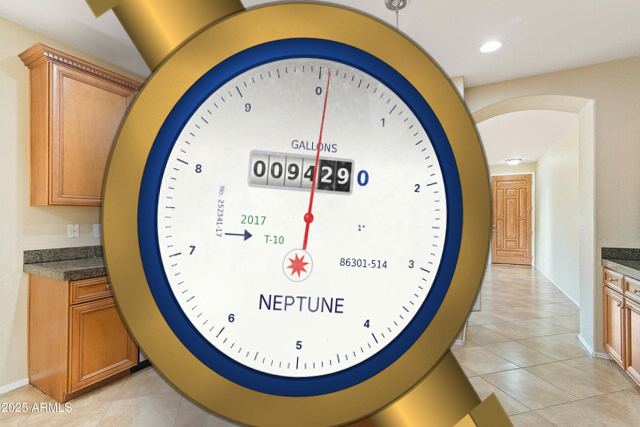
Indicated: 94290.1 (gal)
